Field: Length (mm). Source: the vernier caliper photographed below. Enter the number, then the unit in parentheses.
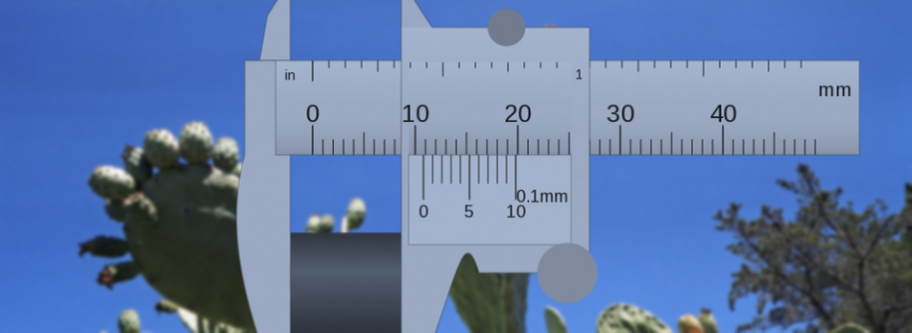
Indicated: 10.8 (mm)
